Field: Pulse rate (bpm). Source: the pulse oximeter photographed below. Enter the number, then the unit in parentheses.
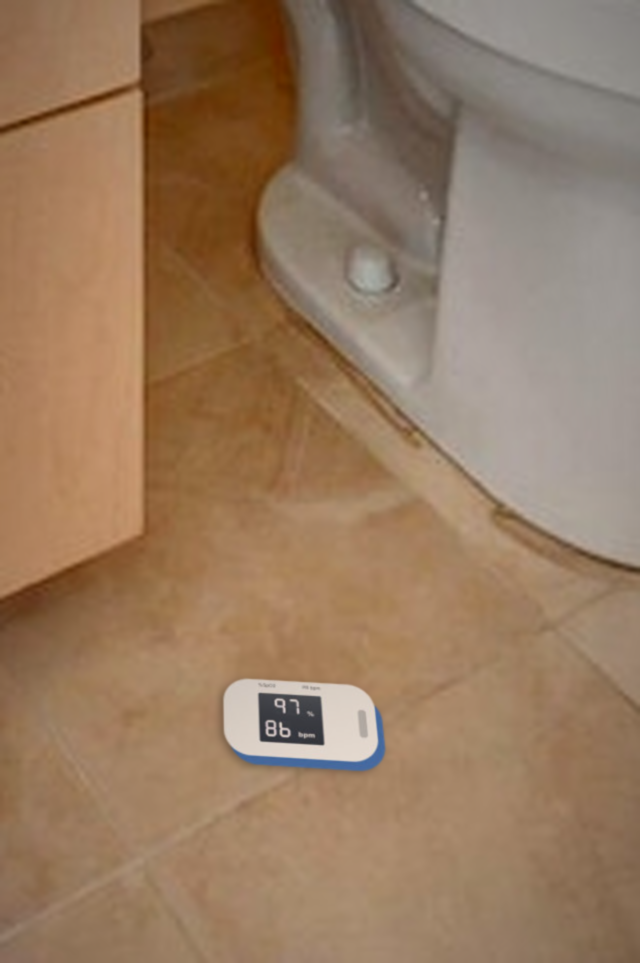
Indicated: 86 (bpm)
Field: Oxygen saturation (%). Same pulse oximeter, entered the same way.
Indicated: 97 (%)
